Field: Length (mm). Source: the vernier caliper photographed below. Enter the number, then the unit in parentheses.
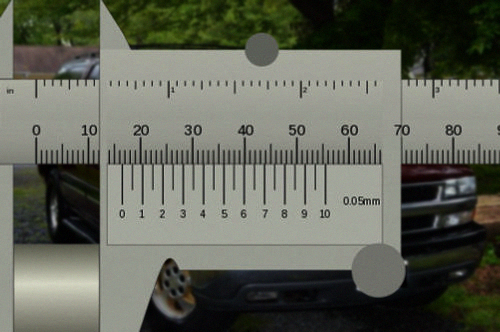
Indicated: 16.5 (mm)
